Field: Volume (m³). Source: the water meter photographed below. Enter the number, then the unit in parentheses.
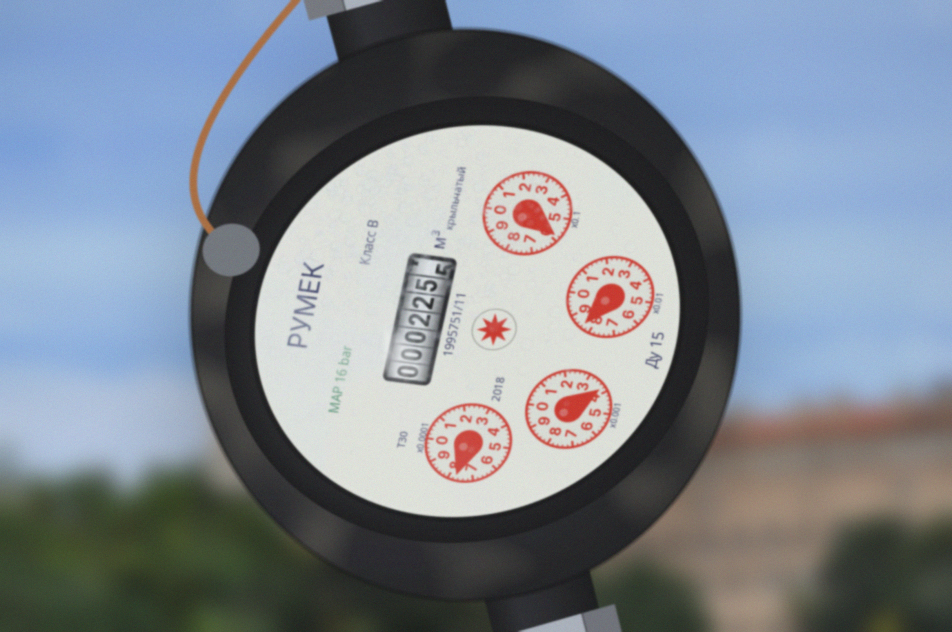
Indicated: 2254.5837 (m³)
